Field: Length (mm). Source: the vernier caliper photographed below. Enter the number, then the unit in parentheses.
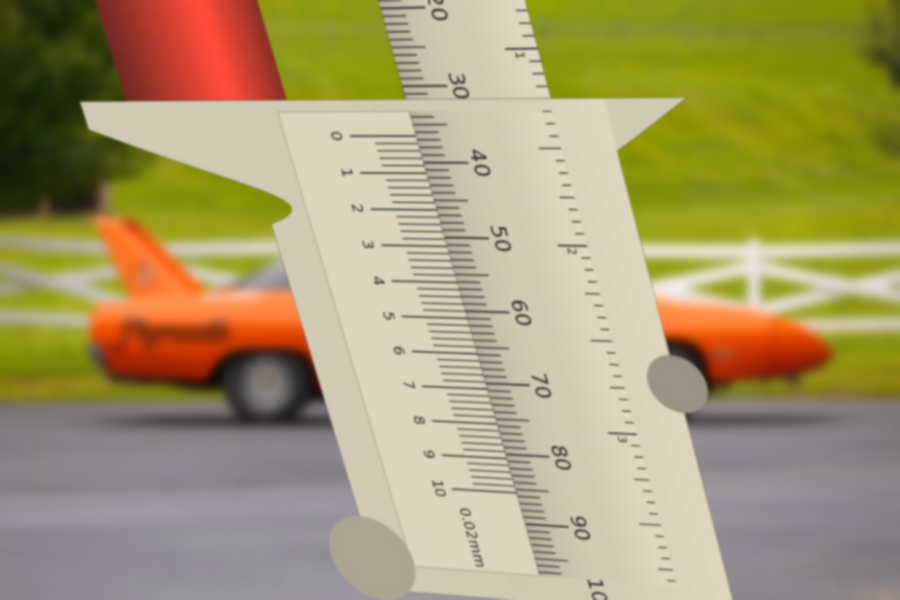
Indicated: 36.5 (mm)
